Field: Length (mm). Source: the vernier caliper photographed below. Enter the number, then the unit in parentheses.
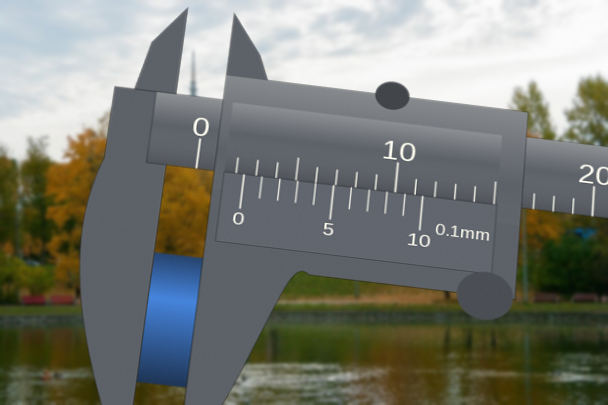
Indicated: 2.4 (mm)
